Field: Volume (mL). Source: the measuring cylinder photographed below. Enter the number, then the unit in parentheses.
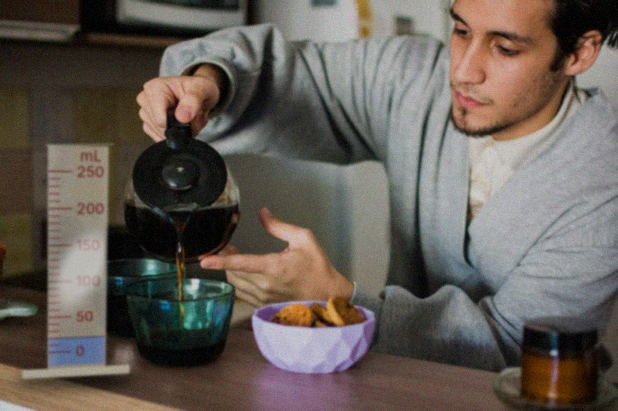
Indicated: 20 (mL)
